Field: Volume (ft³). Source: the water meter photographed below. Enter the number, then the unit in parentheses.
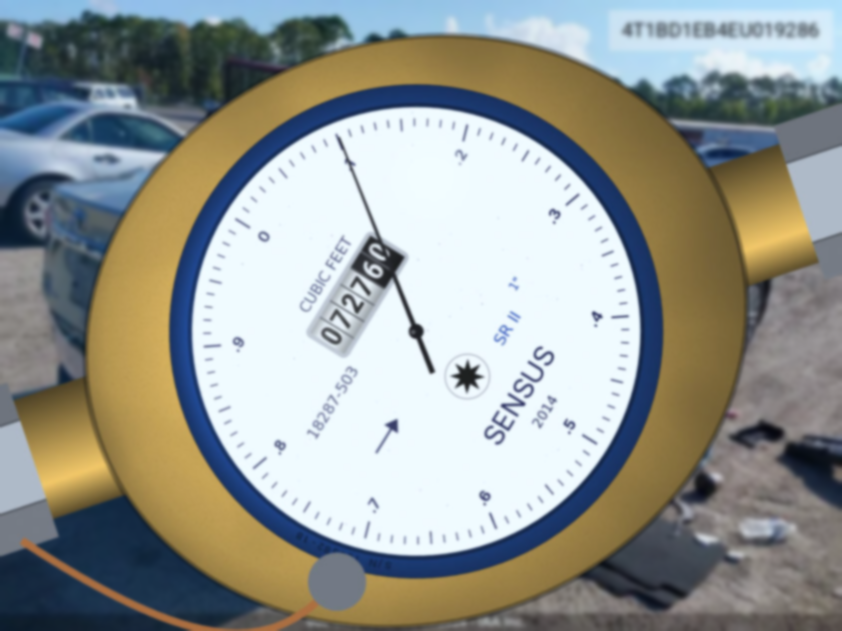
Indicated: 72760.10 (ft³)
